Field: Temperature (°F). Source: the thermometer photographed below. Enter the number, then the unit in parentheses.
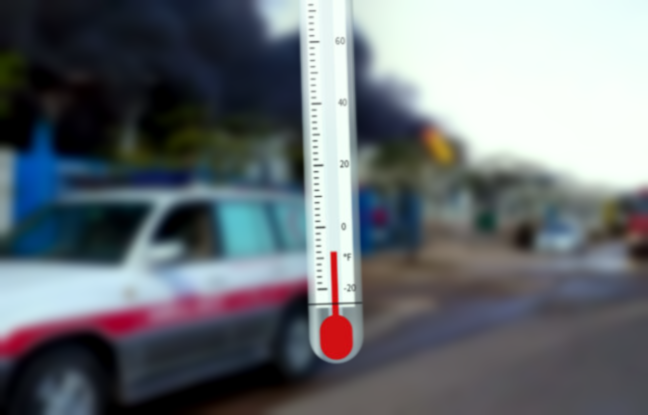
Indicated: -8 (°F)
